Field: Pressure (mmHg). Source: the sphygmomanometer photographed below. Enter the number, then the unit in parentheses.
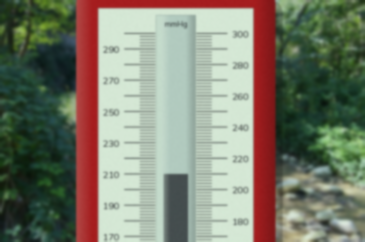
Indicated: 210 (mmHg)
